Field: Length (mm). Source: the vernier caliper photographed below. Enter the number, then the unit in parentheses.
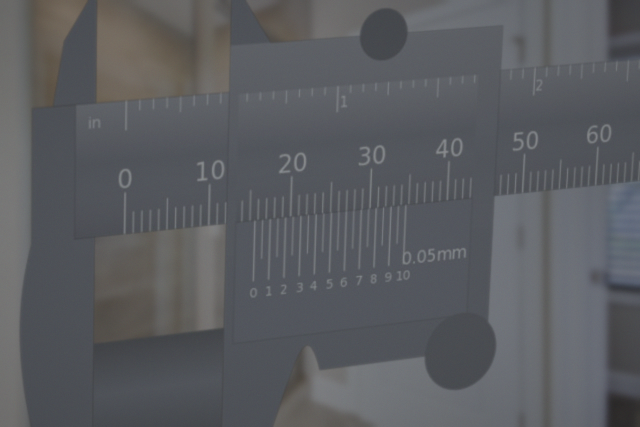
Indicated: 15.6 (mm)
